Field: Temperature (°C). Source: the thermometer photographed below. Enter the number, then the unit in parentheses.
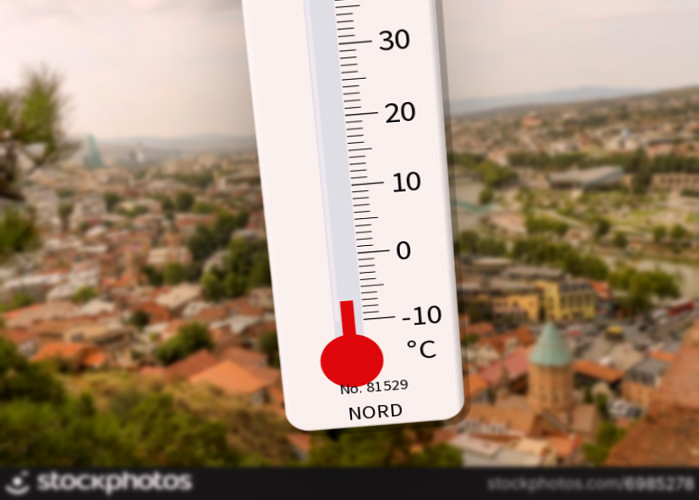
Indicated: -7 (°C)
